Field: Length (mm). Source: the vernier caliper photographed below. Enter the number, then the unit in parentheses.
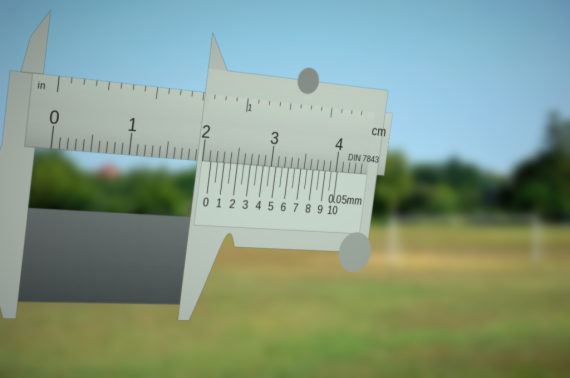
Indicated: 21.2 (mm)
